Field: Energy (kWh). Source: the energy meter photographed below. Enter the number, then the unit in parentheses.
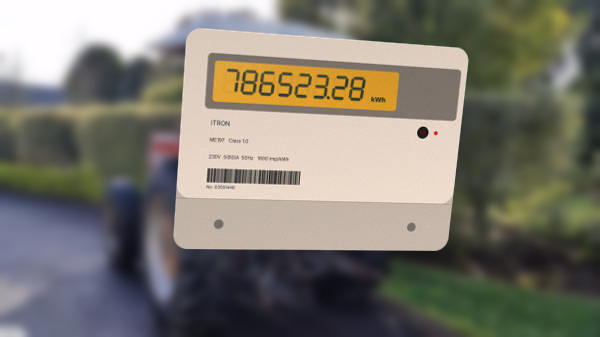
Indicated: 786523.28 (kWh)
